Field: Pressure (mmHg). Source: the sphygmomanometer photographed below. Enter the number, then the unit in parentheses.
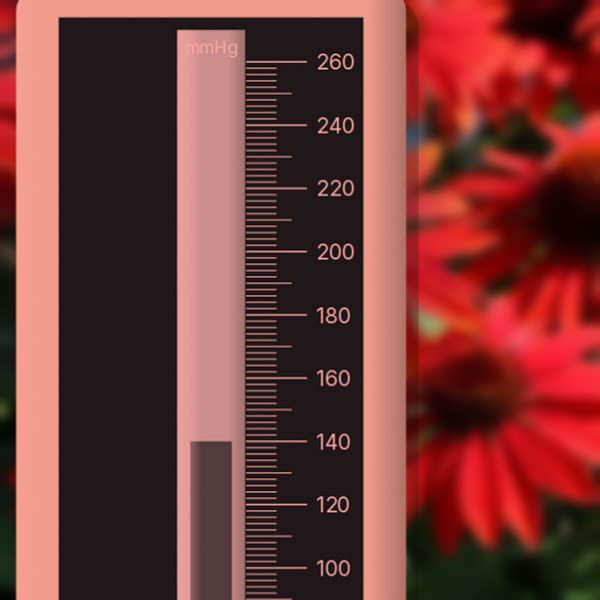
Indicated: 140 (mmHg)
